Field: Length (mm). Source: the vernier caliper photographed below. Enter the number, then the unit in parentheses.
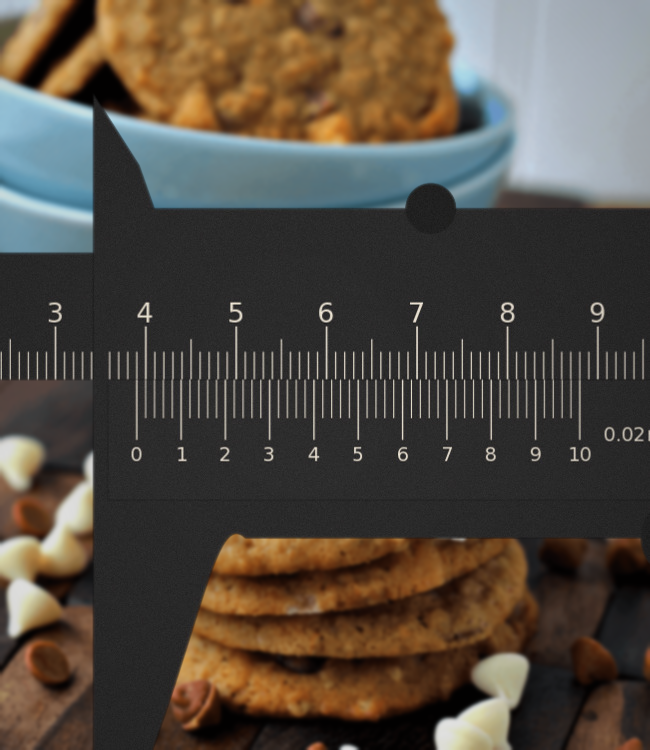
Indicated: 39.0 (mm)
